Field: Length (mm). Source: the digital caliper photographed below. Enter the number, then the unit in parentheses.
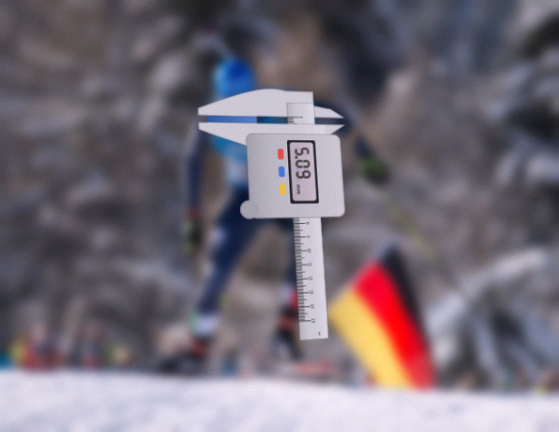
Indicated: 5.09 (mm)
